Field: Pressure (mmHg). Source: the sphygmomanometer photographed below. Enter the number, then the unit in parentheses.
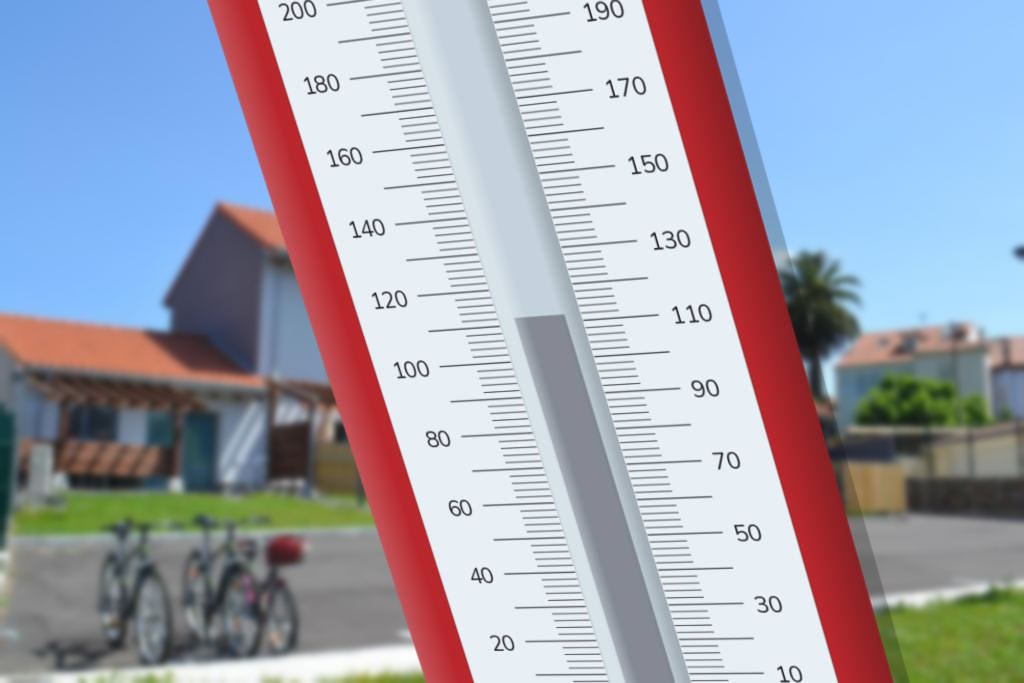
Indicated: 112 (mmHg)
